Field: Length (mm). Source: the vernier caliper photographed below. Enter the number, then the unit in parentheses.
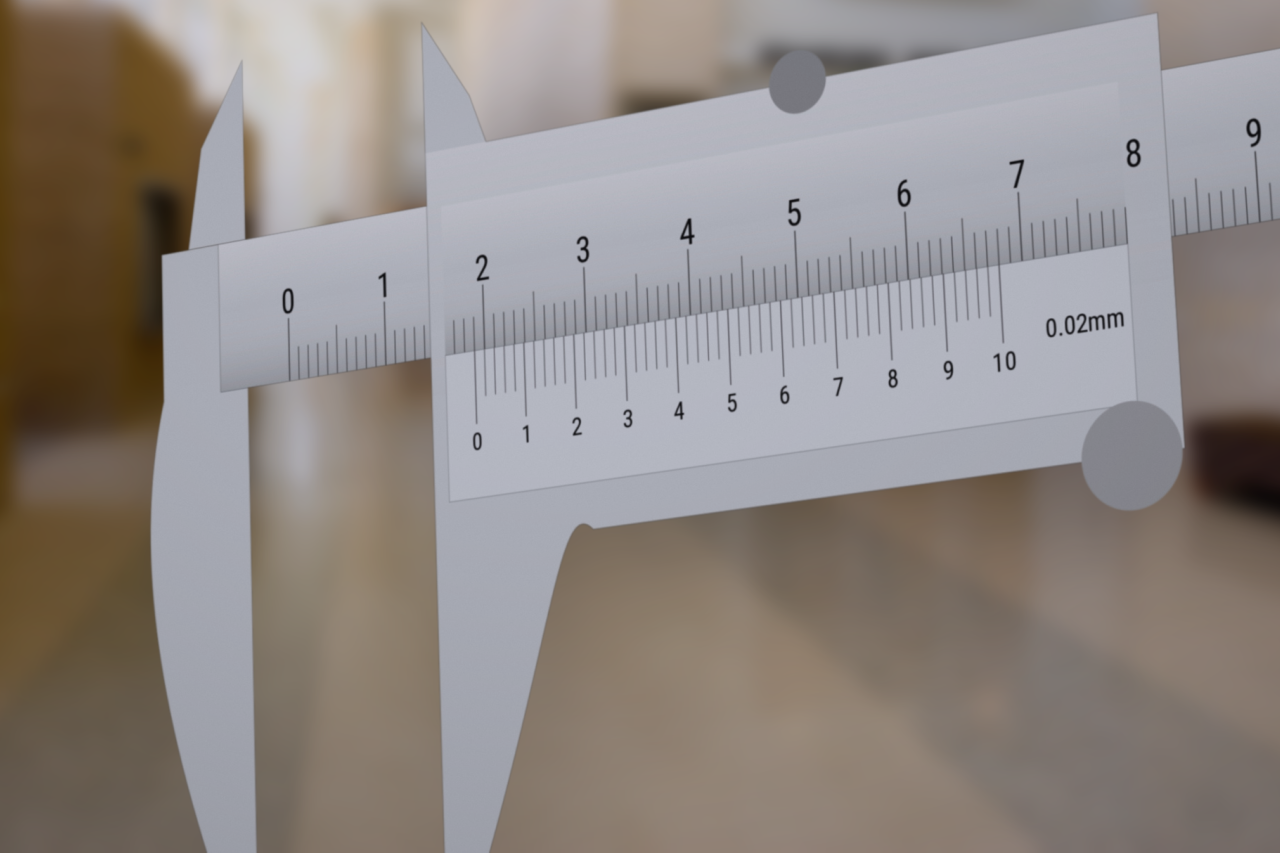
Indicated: 19.0 (mm)
